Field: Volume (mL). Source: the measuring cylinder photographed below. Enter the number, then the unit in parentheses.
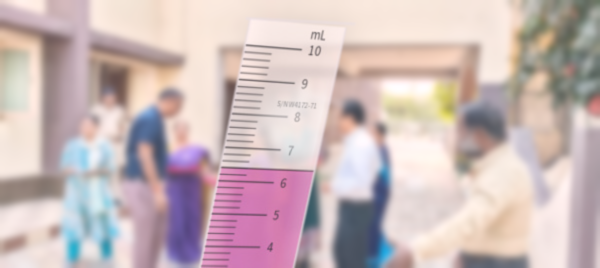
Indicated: 6.4 (mL)
